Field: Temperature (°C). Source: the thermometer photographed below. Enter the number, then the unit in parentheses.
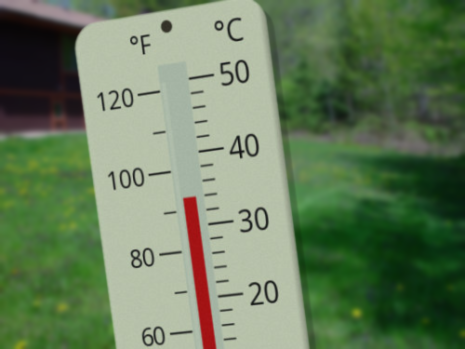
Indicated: 34 (°C)
